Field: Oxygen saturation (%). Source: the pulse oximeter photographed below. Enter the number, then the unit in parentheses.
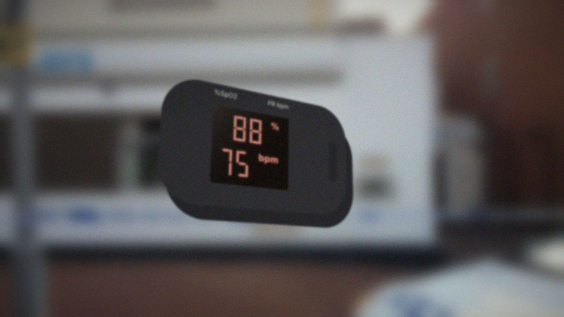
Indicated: 88 (%)
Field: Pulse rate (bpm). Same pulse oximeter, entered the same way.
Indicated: 75 (bpm)
